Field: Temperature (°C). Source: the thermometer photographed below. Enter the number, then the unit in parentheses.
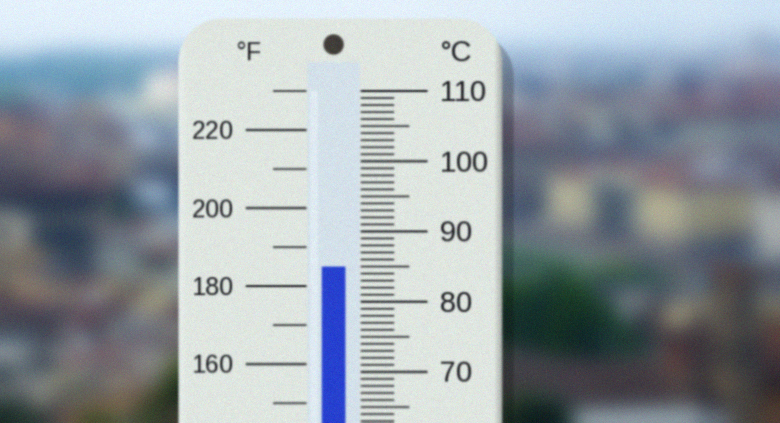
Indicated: 85 (°C)
